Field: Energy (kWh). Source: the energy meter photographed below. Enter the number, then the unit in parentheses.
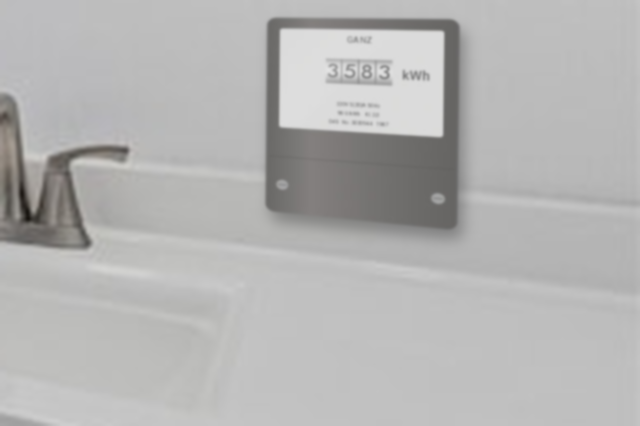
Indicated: 3583 (kWh)
